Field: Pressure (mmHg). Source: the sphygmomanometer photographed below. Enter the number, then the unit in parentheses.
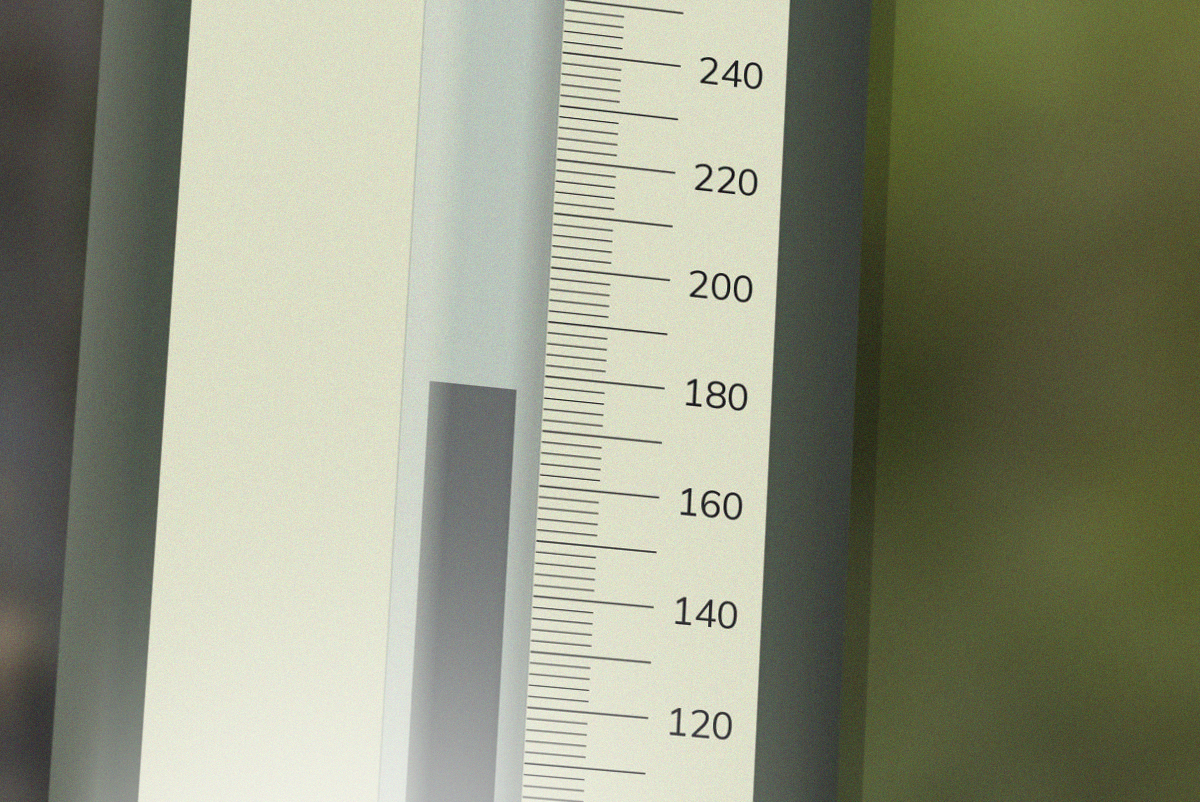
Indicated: 177 (mmHg)
